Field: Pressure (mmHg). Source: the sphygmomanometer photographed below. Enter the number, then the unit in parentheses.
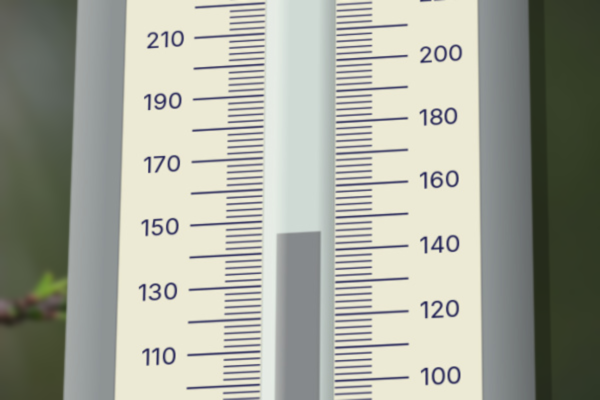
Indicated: 146 (mmHg)
